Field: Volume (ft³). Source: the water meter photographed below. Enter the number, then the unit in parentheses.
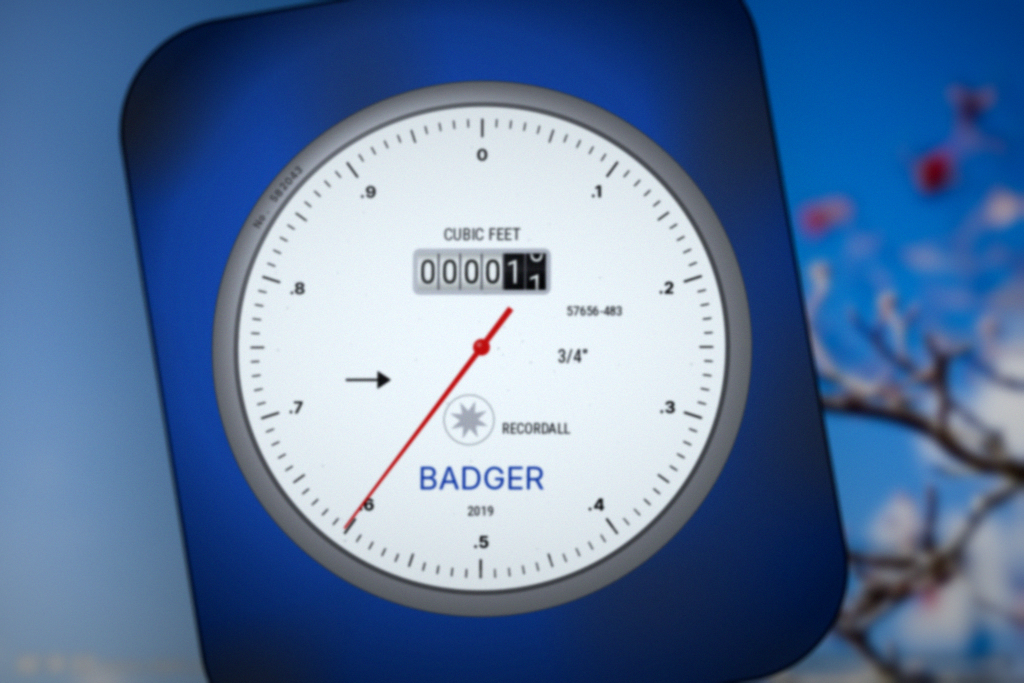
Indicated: 10.60 (ft³)
